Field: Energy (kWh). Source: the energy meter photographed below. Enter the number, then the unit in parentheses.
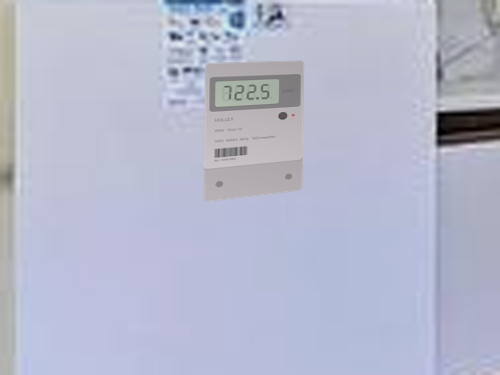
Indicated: 722.5 (kWh)
